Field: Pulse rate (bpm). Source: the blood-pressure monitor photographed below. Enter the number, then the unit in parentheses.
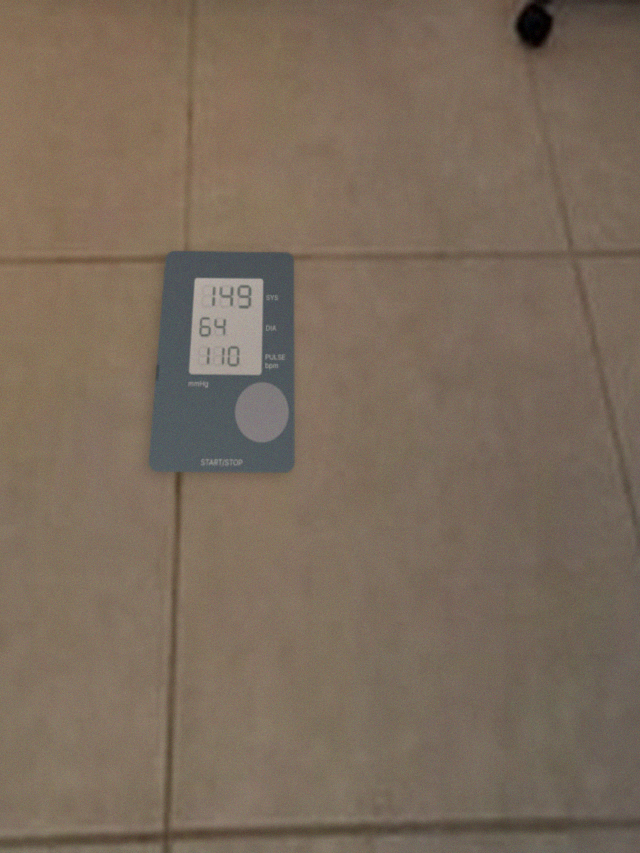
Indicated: 110 (bpm)
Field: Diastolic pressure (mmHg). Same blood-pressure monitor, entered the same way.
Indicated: 64 (mmHg)
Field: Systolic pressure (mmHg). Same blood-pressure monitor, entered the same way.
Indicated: 149 (mmHg)
